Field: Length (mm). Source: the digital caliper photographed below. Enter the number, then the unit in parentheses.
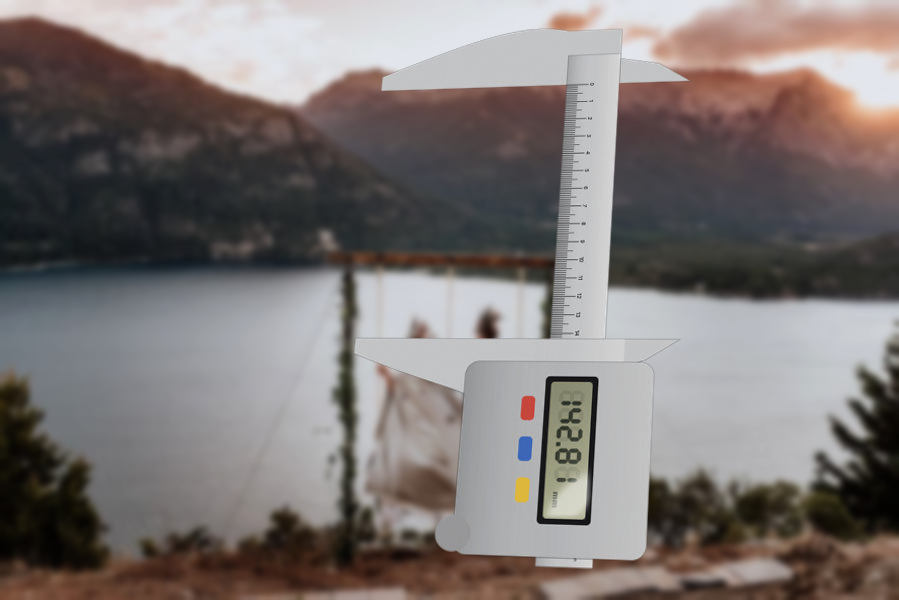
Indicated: 142.81 (mm)
